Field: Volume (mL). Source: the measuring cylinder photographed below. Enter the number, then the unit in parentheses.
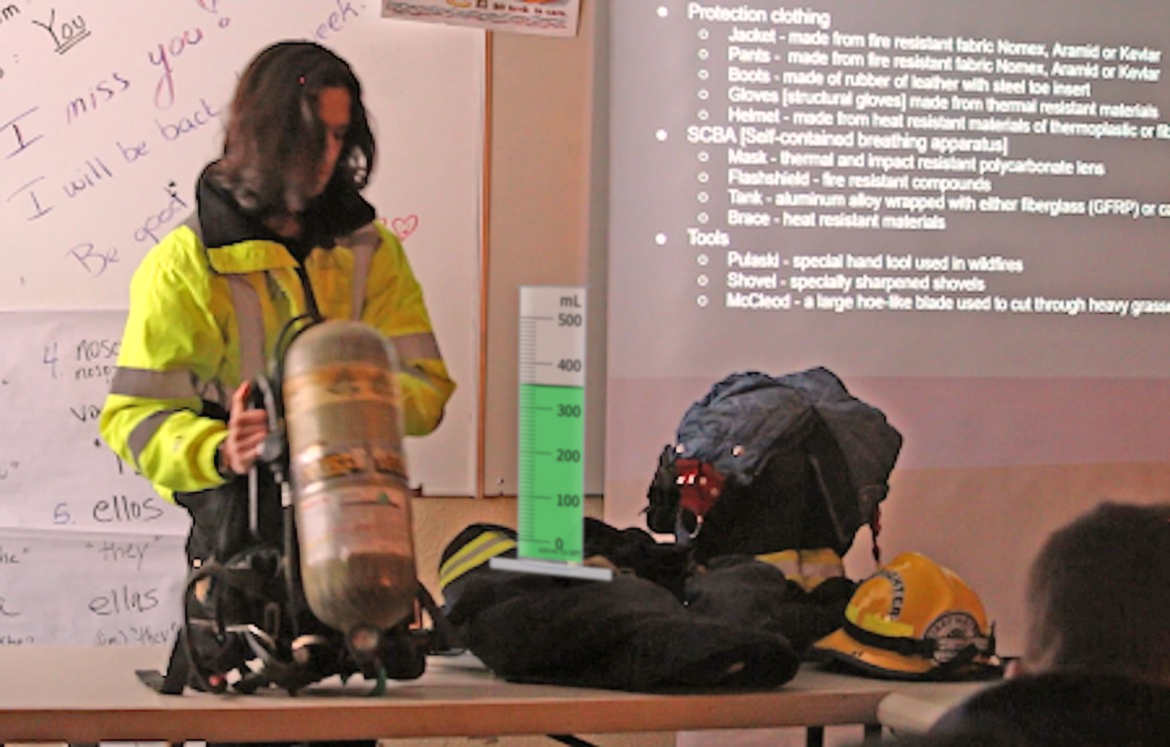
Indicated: 350 (mL)
